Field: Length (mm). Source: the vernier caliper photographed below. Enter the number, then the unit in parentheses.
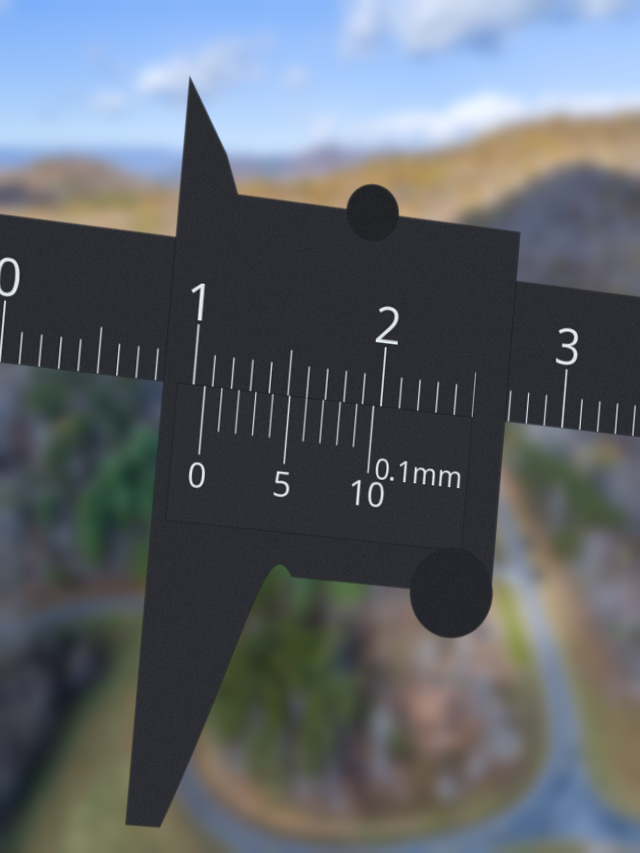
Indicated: 10.6 (mm)
